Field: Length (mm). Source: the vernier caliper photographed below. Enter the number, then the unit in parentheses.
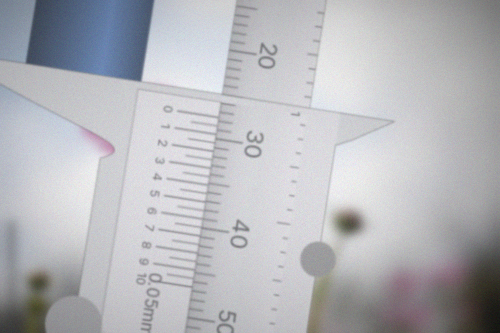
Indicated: 27.6 (mm)
